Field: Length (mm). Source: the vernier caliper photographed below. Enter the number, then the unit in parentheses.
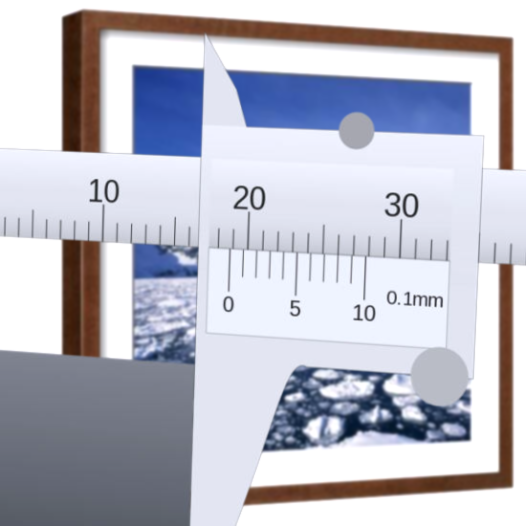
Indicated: 18.8 (mm)
